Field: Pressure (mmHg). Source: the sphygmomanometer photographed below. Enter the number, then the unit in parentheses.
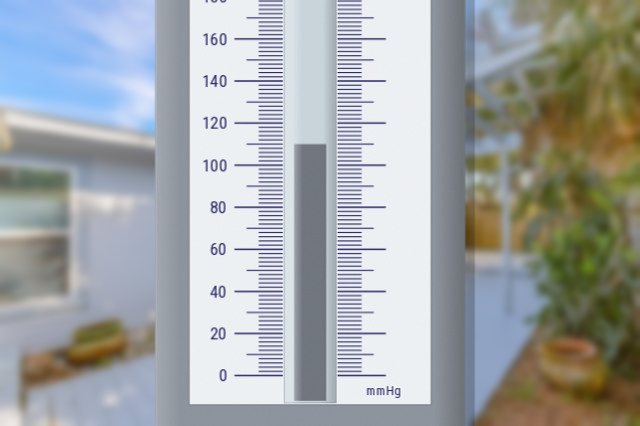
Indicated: 110 (mmHg)
